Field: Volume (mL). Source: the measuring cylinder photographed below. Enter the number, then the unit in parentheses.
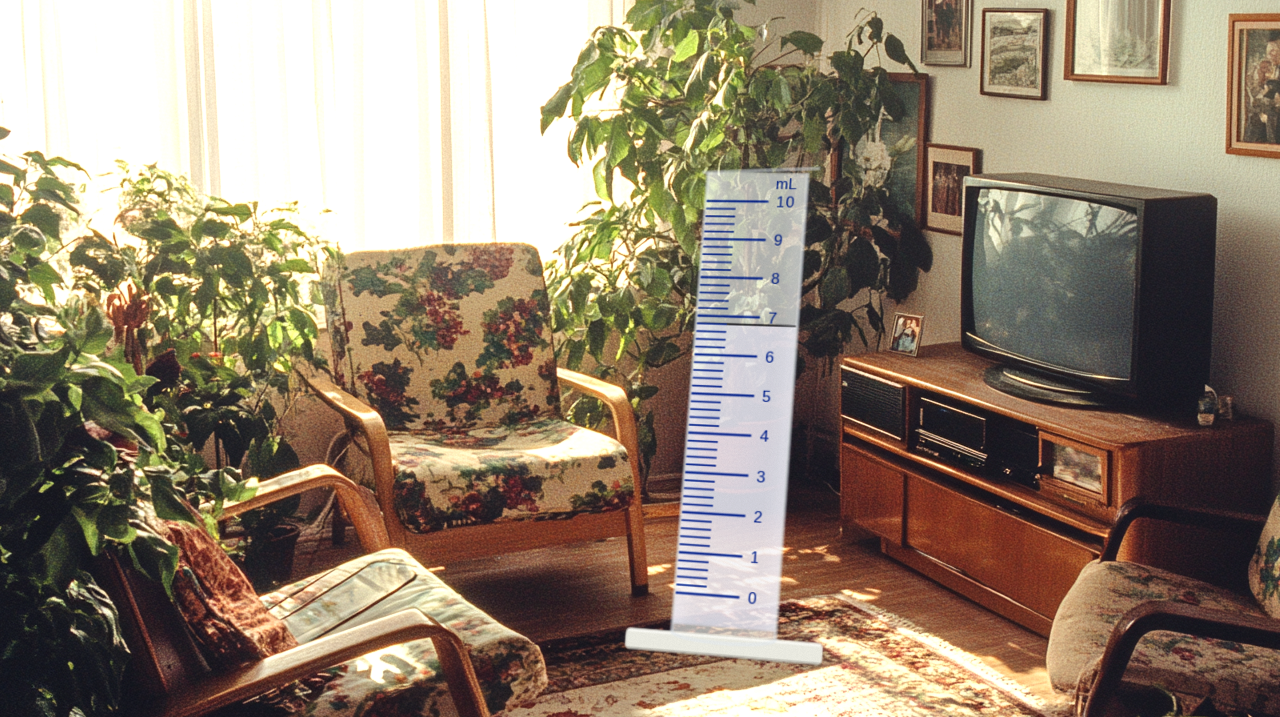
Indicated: 6.8 (mL)
